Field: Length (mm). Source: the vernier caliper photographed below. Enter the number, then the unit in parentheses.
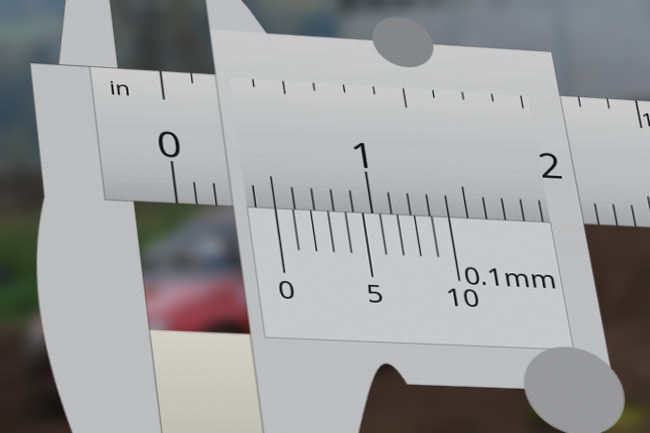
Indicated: 5.0 (mm)
